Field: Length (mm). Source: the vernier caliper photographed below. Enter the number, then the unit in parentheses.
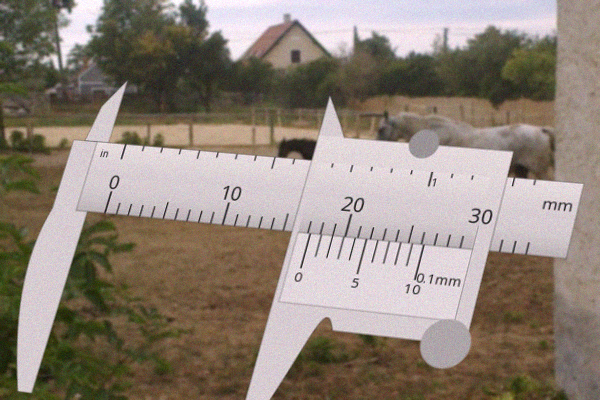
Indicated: 17.2 (mm)
